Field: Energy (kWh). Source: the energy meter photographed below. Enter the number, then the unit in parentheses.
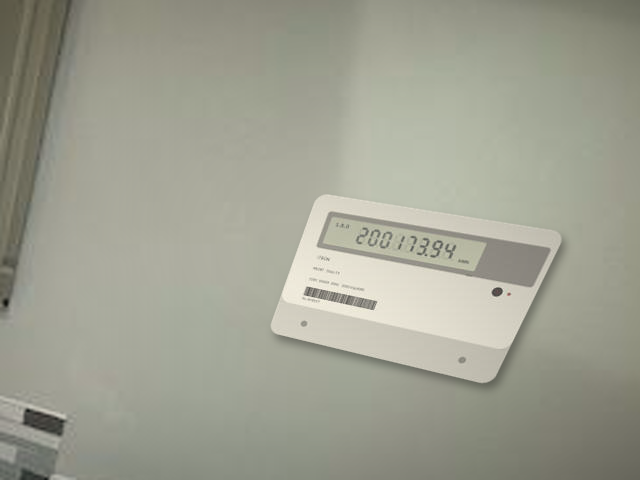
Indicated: 200173.94 (kWh)
